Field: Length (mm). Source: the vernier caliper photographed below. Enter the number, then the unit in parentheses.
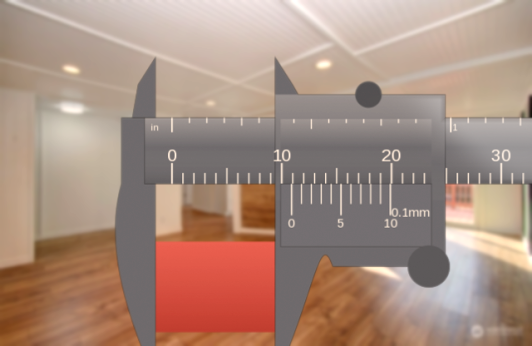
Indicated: 10.9 (mm)
